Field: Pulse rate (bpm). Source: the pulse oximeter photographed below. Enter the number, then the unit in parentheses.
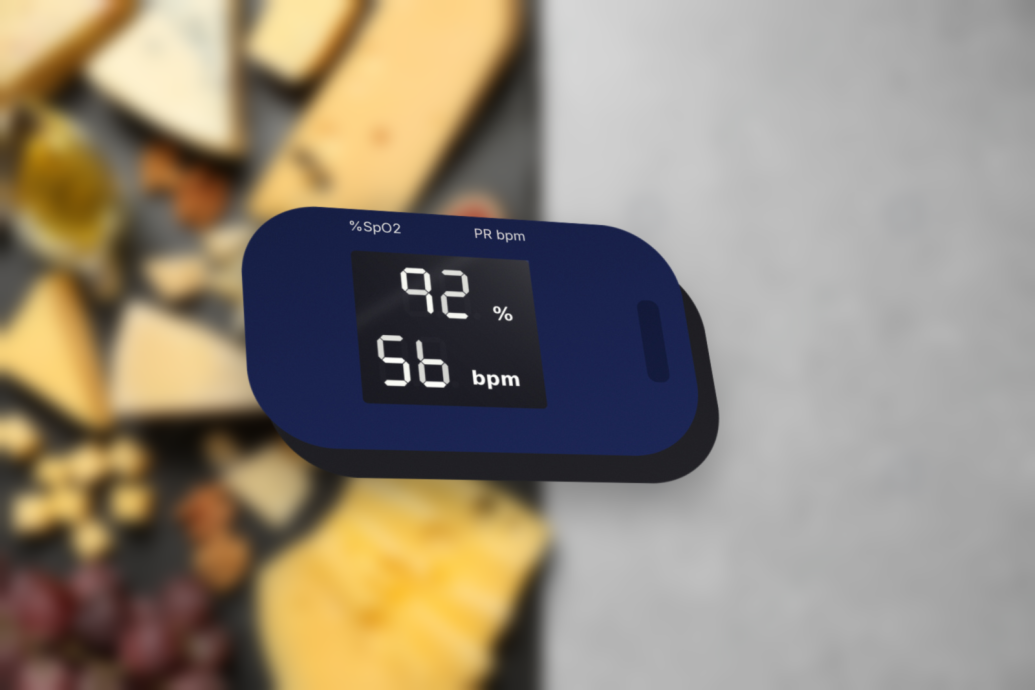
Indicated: 56 (bpm)
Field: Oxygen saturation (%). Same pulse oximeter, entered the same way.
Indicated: 92 (%)
